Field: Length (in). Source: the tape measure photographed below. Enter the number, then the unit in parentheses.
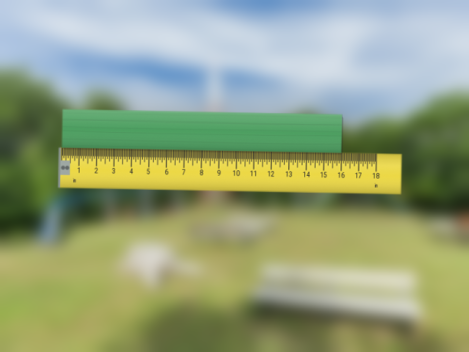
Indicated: 16 (in)
